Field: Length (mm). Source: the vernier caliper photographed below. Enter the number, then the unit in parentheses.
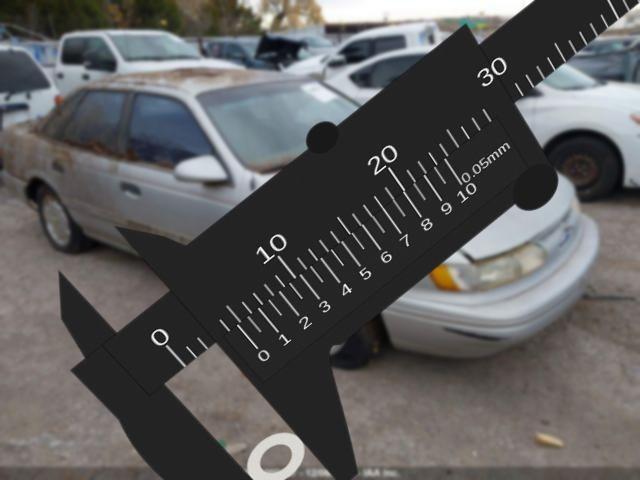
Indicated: 4.7 (mm)
